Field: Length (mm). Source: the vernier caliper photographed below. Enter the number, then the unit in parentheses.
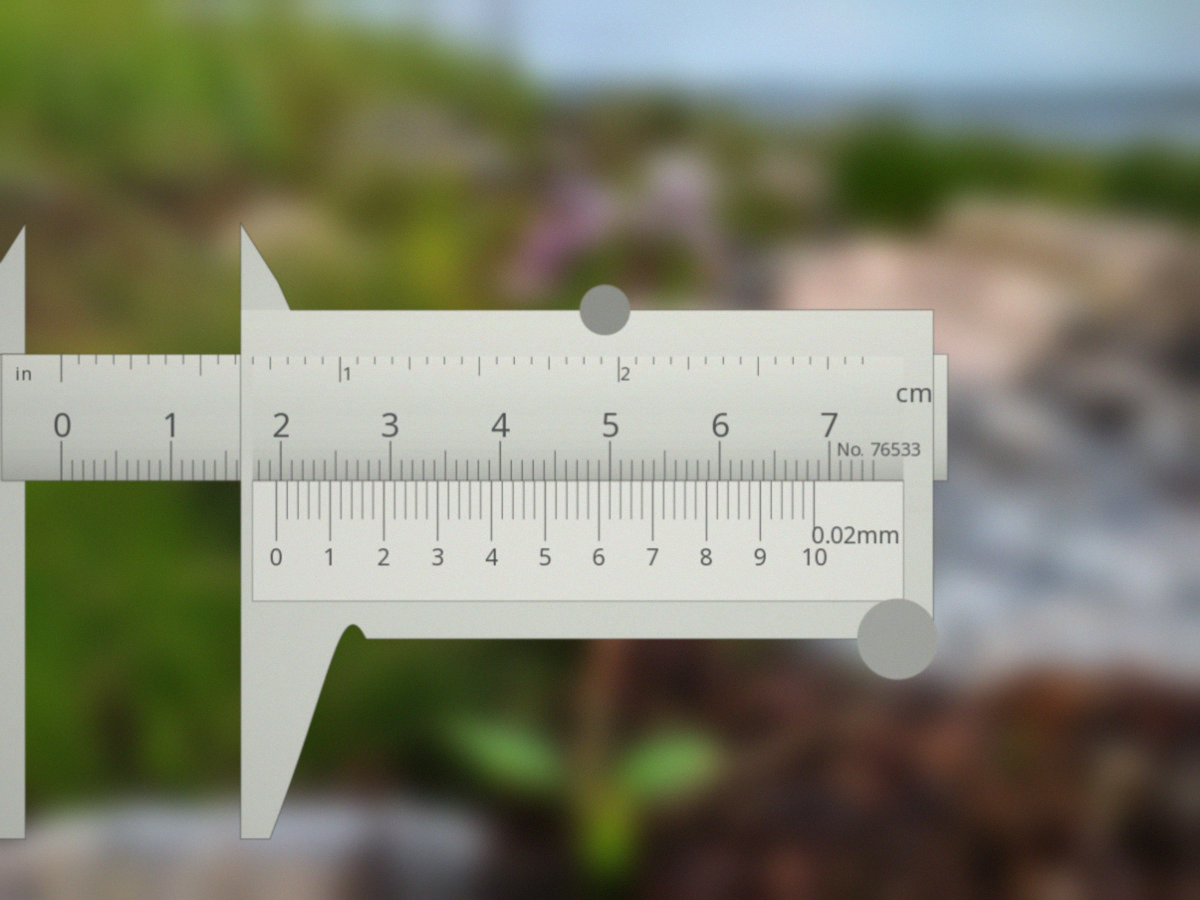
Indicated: 19.6 (mm)
